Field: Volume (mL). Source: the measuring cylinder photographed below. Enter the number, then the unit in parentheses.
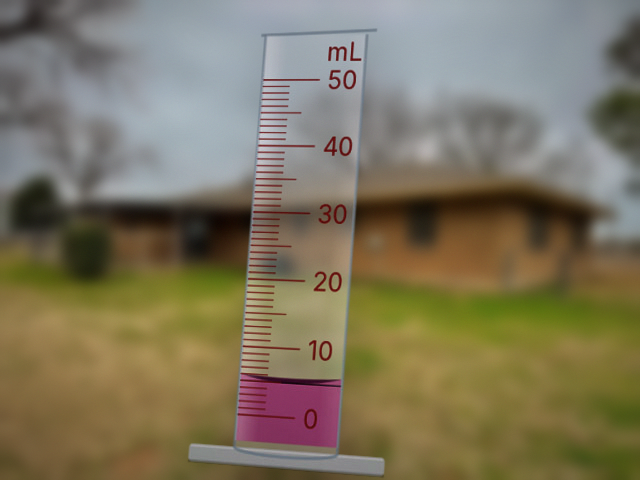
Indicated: 5 (mL)
